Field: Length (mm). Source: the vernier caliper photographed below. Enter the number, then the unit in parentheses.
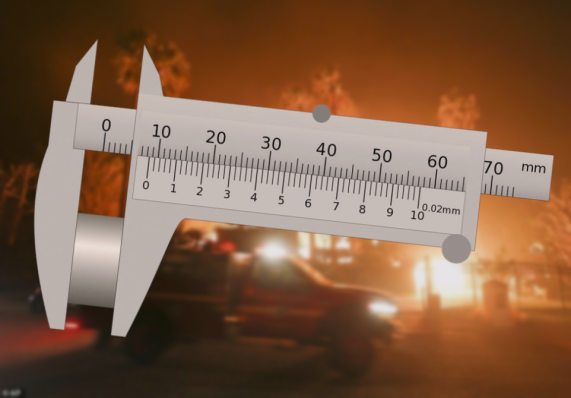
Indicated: 8.4 (mm)
